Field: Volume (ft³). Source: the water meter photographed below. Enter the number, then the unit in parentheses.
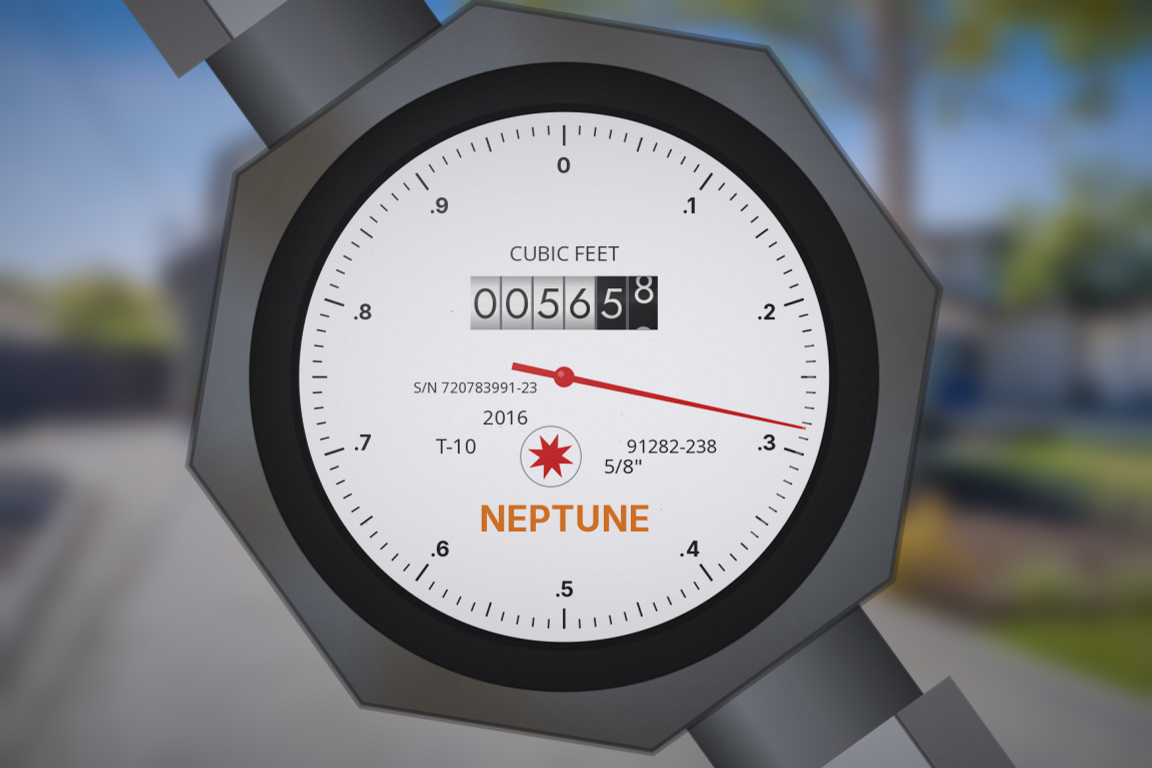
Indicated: 5658.28 (ft³)
